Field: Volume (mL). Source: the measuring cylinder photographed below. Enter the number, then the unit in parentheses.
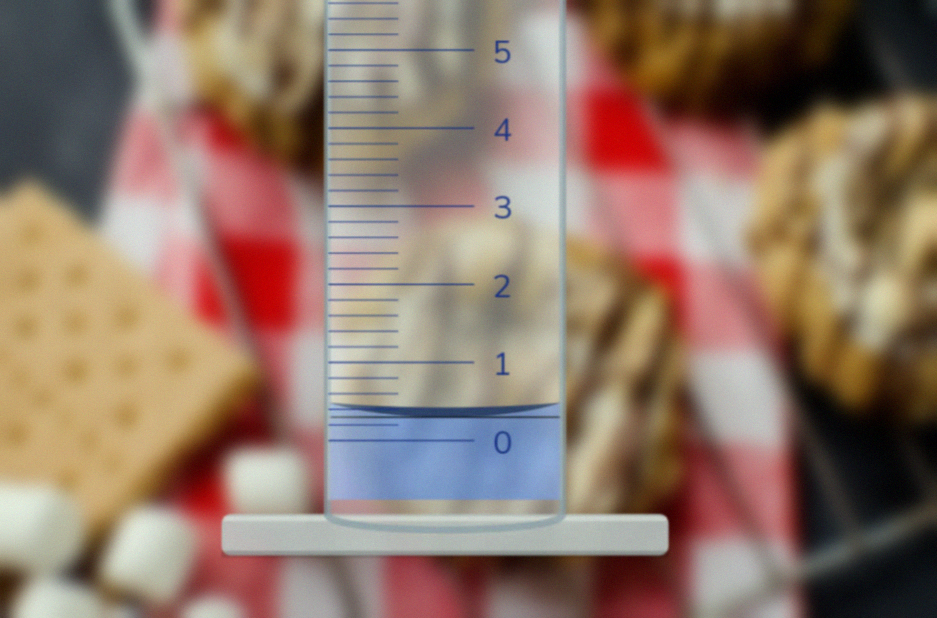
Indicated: 0.3 (mL)
